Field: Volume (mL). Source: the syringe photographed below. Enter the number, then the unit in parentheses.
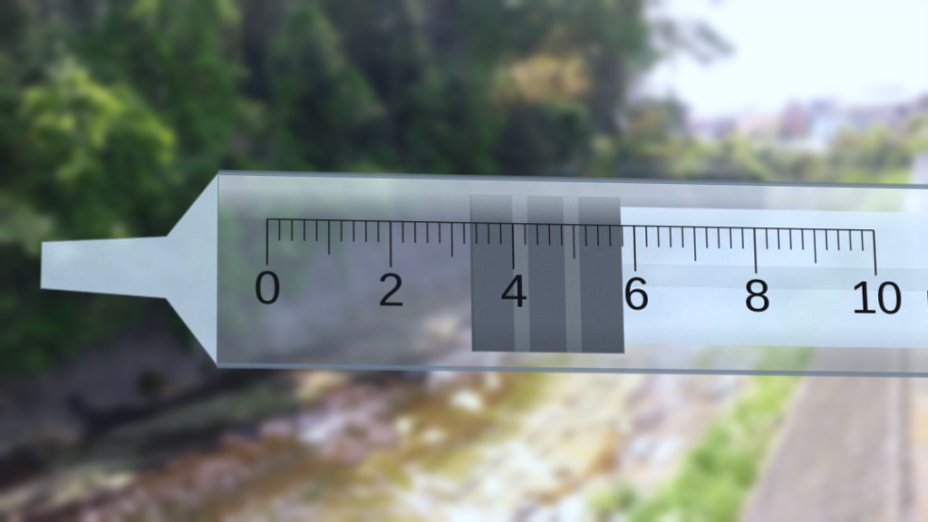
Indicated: 3.3 (mL)
